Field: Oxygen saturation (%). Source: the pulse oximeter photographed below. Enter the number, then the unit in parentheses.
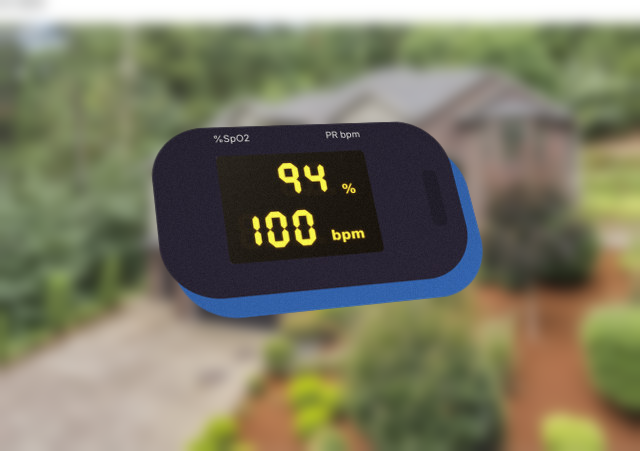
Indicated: 94 (%)
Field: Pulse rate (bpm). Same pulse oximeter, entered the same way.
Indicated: 100 (bpm)
